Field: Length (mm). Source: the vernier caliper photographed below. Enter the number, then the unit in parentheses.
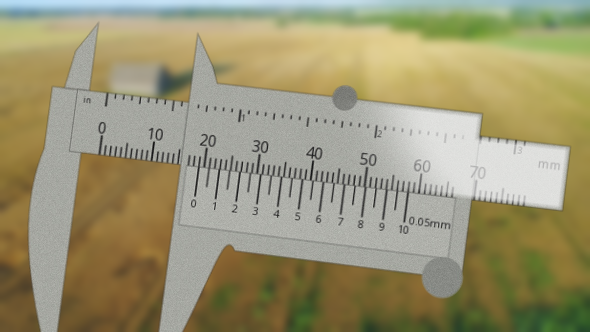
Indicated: 19.0 (mm)
